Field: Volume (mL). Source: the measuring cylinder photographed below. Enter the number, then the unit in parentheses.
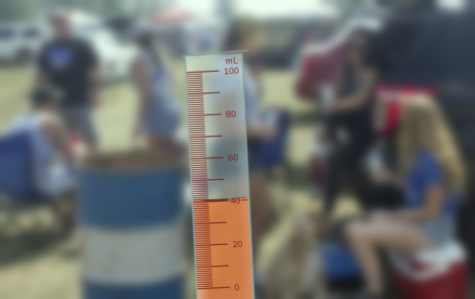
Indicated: 40 (mL)
